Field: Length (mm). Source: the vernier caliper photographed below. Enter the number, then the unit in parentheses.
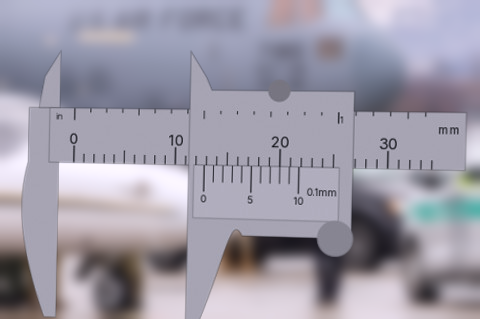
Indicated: 12.8 (mm)
